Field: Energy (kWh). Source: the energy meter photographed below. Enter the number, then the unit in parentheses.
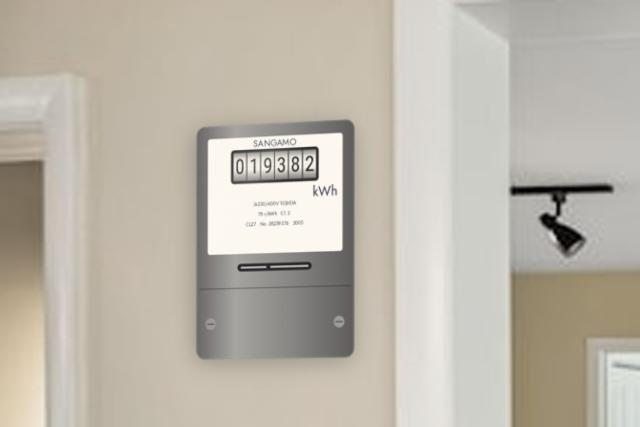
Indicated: 19382 (kWh)
